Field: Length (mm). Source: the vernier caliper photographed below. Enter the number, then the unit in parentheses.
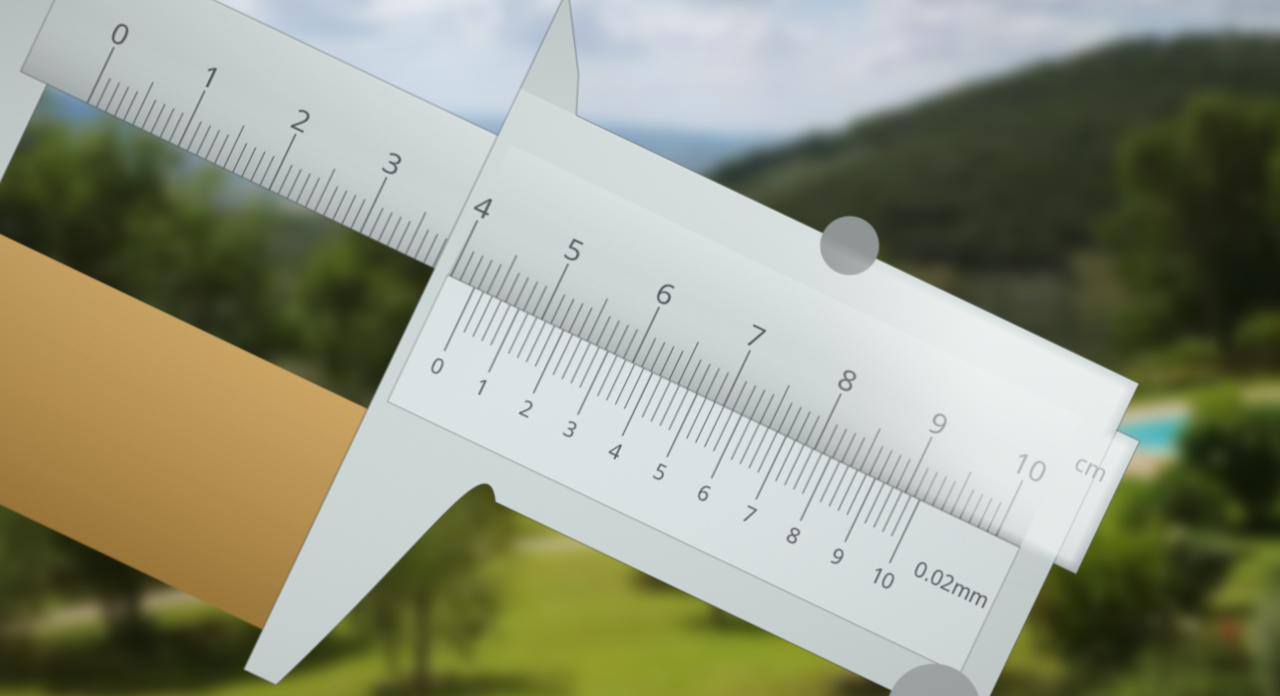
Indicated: 42.6 (mm)
